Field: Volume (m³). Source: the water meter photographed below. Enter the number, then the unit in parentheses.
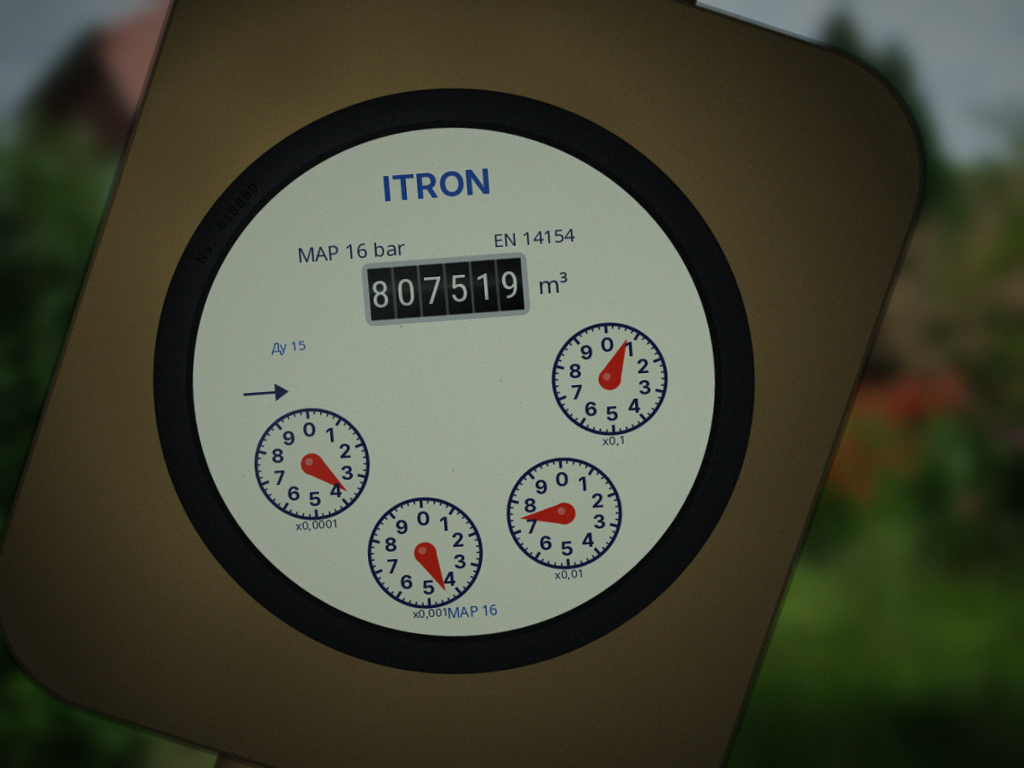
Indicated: 807519.0743 (m³)
